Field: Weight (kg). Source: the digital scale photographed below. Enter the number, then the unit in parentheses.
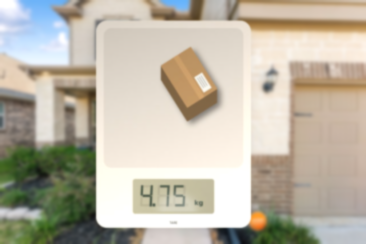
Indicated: 4.75 (kg)
